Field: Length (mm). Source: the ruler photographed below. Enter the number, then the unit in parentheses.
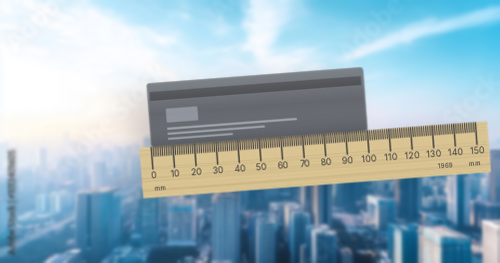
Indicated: 100 (mm)
